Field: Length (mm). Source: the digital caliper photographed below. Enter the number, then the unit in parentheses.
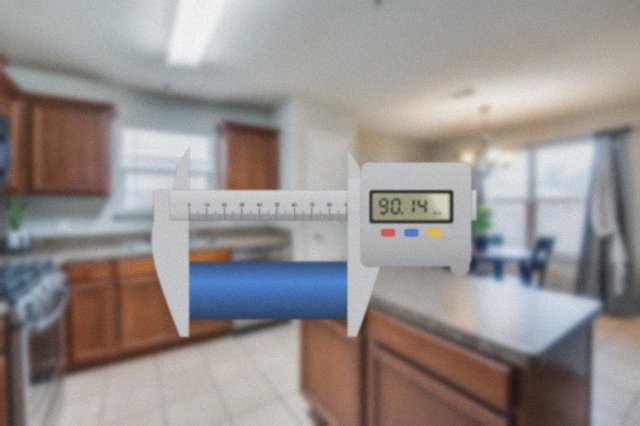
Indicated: 90.14 (mm)
